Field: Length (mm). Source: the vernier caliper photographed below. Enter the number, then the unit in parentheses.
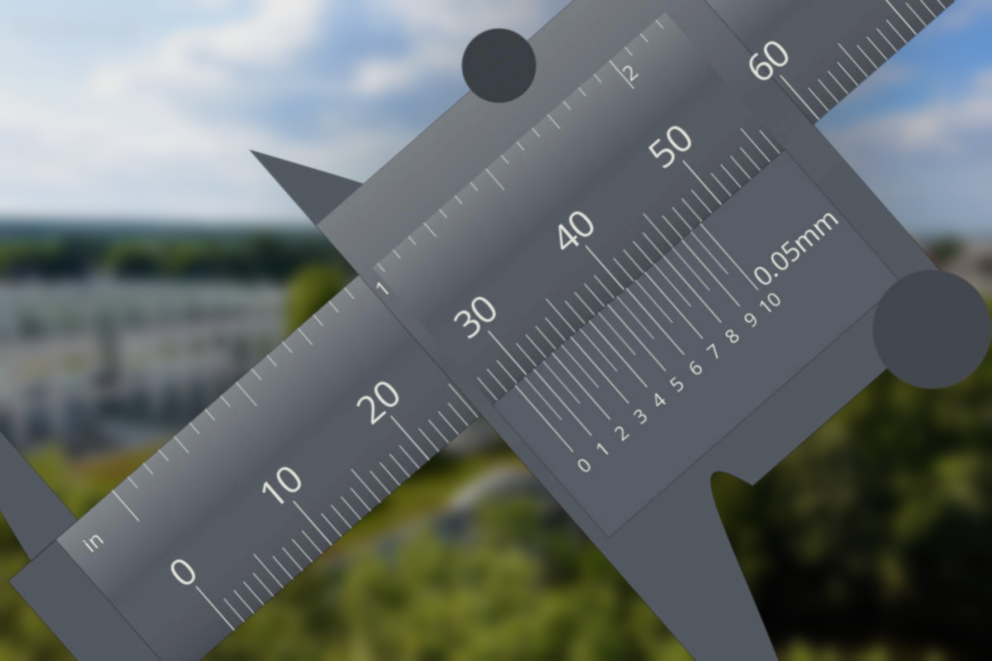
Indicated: 28.8 (mm)
